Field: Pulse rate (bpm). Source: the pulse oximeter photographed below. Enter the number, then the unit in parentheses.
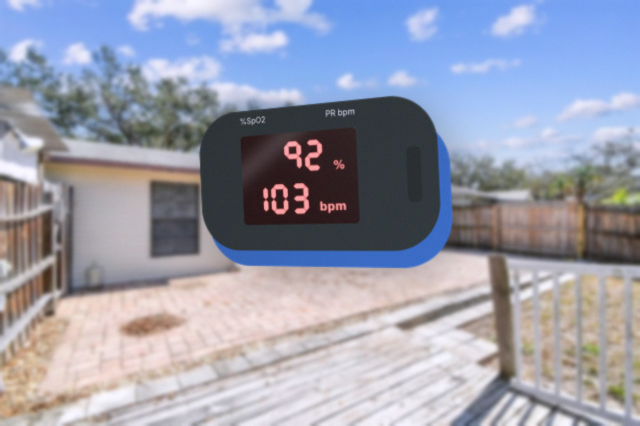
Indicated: 103 (bpm)
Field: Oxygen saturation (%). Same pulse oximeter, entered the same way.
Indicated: 92 (%)
